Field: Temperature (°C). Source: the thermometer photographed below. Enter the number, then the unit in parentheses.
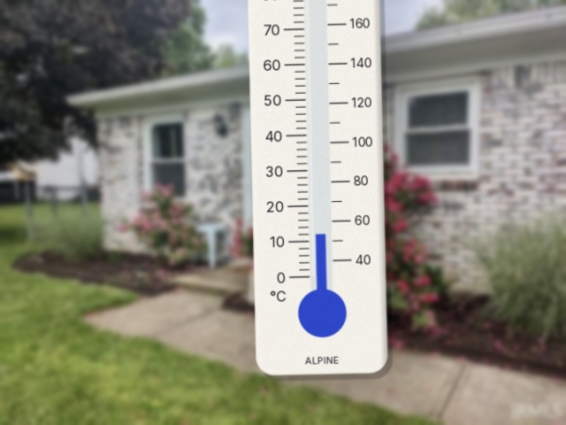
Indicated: 12 (°C)
